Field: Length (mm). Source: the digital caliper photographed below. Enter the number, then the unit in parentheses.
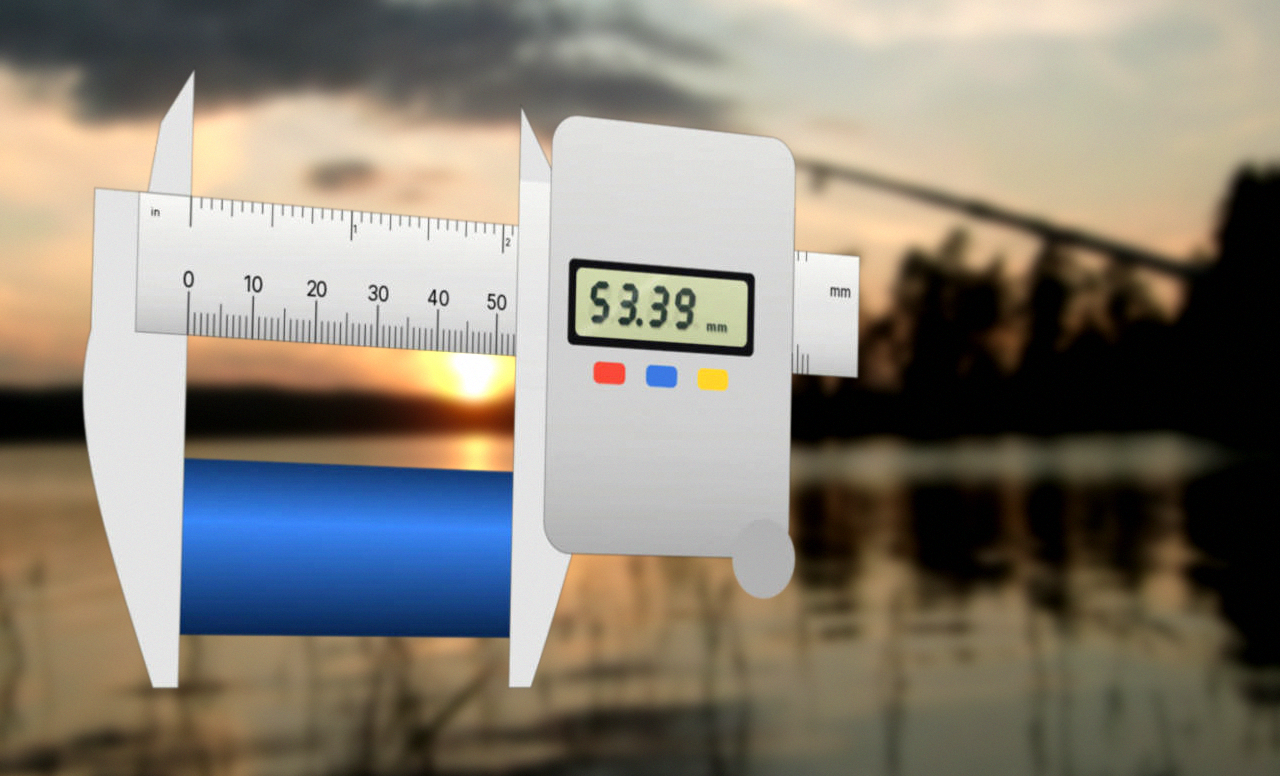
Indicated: 53.39 (mm)
